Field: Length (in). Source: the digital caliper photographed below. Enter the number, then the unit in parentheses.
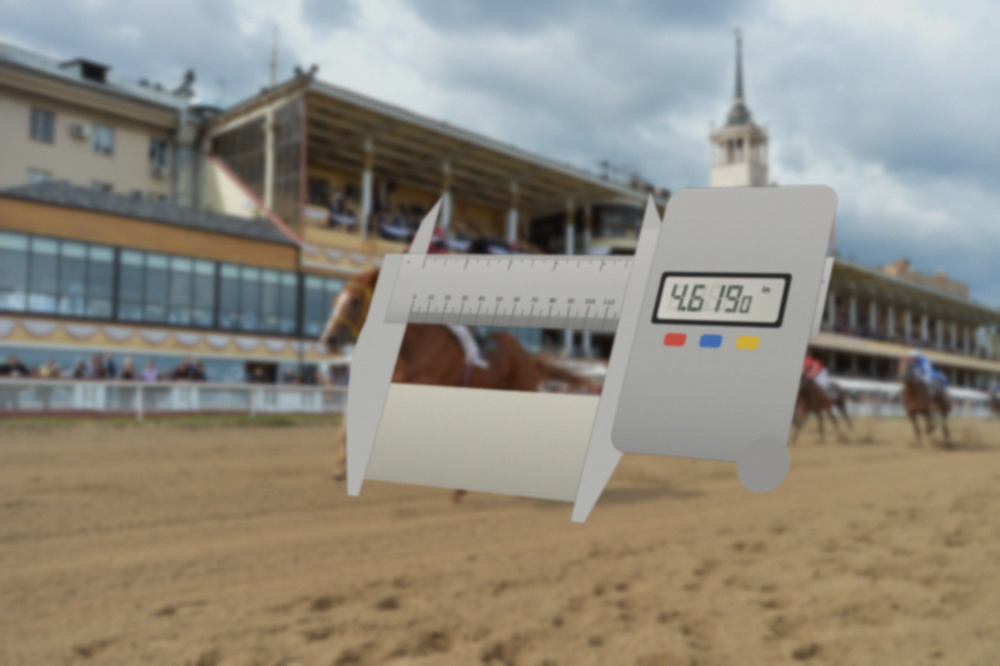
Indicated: 4.6190 (in)
